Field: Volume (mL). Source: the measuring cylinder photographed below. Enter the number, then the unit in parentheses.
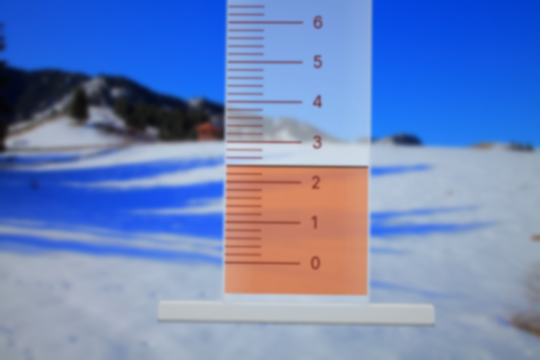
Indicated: 2.4 (mL)
